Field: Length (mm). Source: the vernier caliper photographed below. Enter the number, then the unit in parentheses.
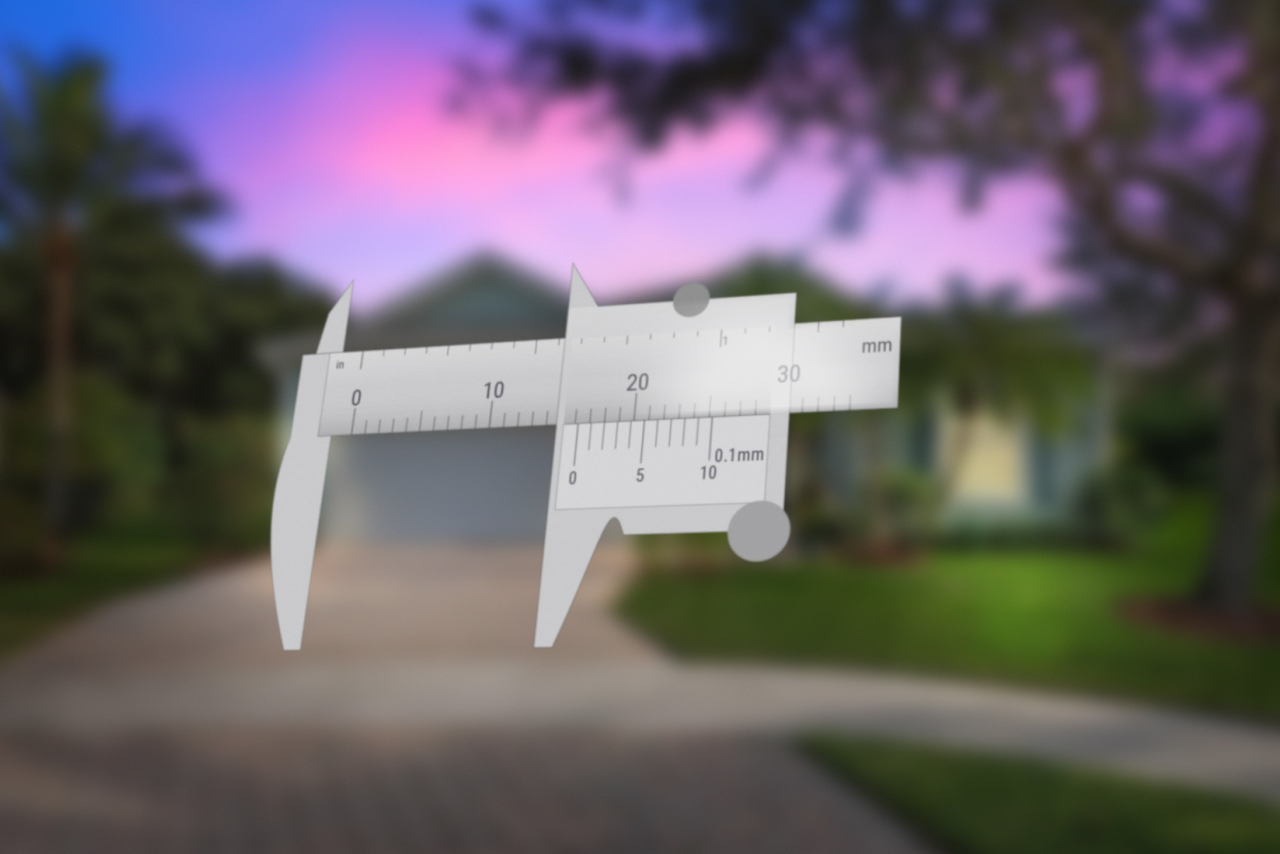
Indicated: 16.2 (mm)
